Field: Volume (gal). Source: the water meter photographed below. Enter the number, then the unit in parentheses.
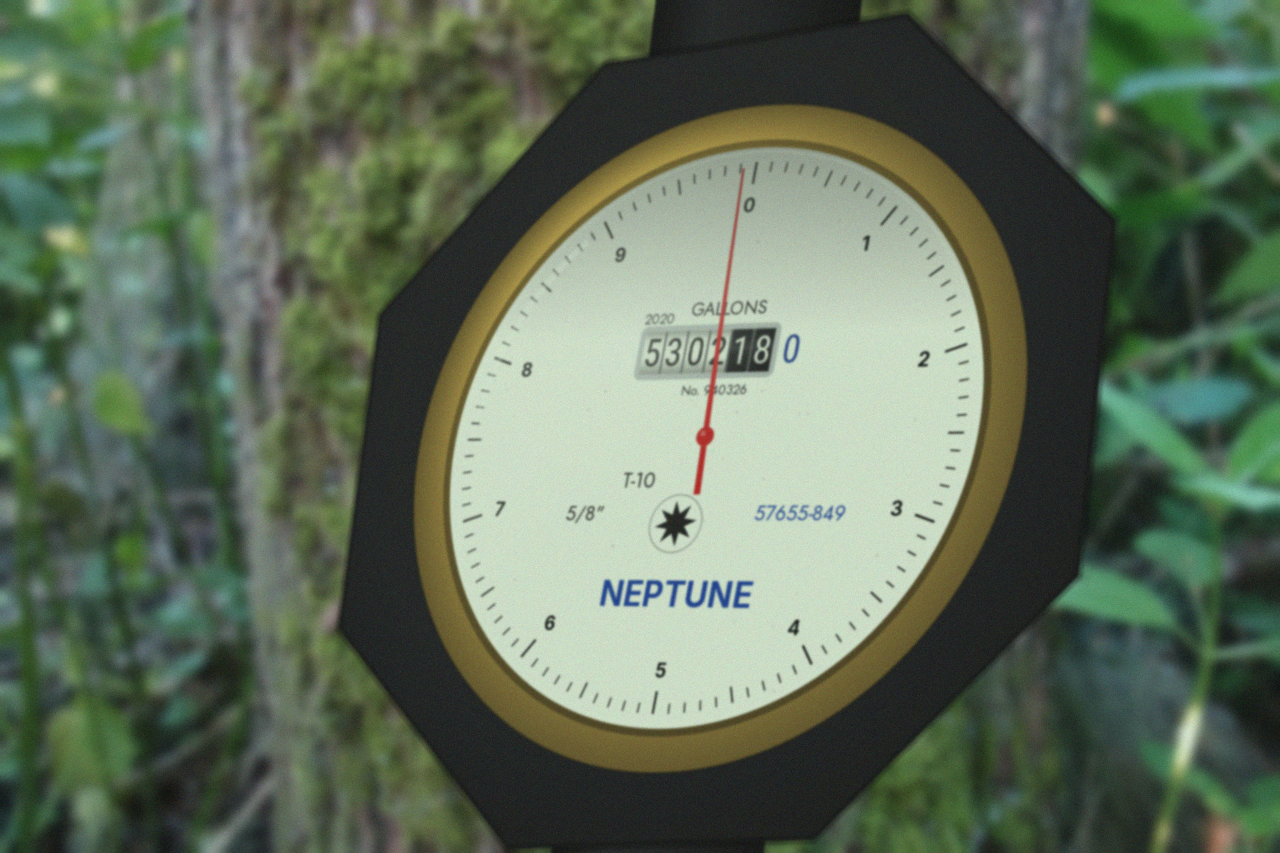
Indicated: 5302179.9 (gal)
